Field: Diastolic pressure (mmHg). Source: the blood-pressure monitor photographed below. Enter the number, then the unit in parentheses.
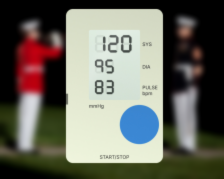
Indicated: 95 (mmHg)
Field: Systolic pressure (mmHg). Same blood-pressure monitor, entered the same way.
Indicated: 120 (mmHg)
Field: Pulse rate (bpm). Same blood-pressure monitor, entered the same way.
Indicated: 83 (bpm)
